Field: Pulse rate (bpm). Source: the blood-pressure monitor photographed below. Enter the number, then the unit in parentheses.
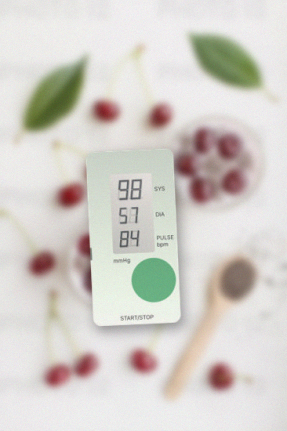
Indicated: 84 (bpm)
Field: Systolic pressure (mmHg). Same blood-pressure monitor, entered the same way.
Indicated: 98 (mmHg)
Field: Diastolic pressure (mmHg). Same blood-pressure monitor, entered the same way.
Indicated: 57 (mmHg)
